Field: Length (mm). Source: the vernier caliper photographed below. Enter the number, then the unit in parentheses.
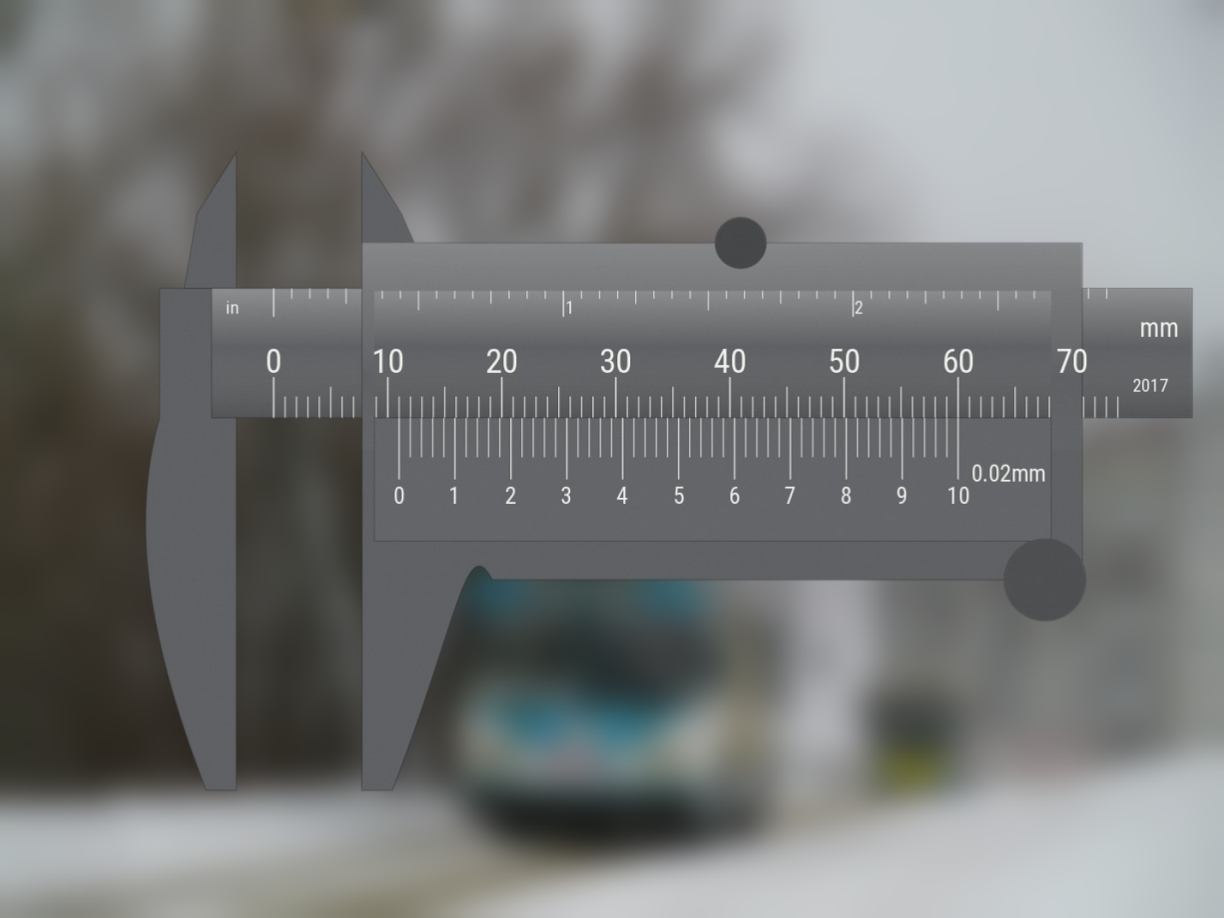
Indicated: 11.0 (mm)
